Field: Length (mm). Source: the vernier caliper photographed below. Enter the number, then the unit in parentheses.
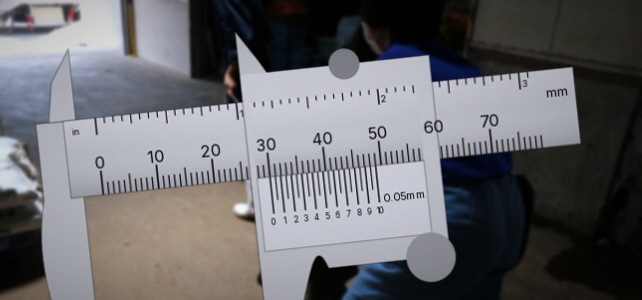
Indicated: 30.0 (mm)
